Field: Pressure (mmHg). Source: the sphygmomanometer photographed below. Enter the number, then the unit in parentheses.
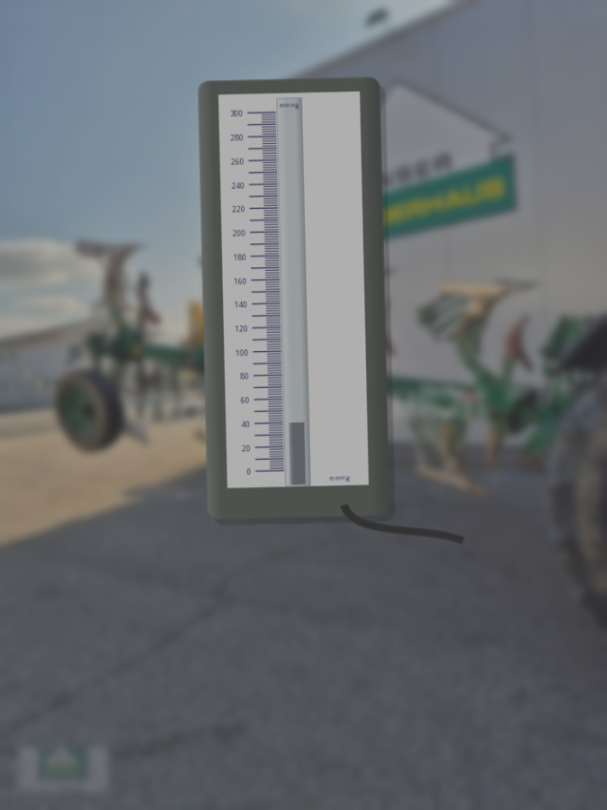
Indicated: 40 (mmHg)
